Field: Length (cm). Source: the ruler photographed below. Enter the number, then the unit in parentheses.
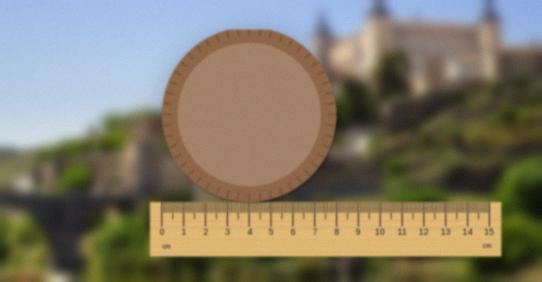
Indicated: 8 (cm)
